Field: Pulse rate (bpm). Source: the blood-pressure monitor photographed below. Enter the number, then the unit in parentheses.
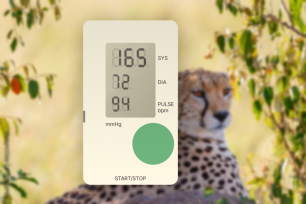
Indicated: 94 (bpm)
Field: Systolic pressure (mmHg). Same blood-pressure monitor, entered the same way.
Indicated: 165 (mmHg)
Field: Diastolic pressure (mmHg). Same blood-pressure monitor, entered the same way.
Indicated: 72 (mmHg)
